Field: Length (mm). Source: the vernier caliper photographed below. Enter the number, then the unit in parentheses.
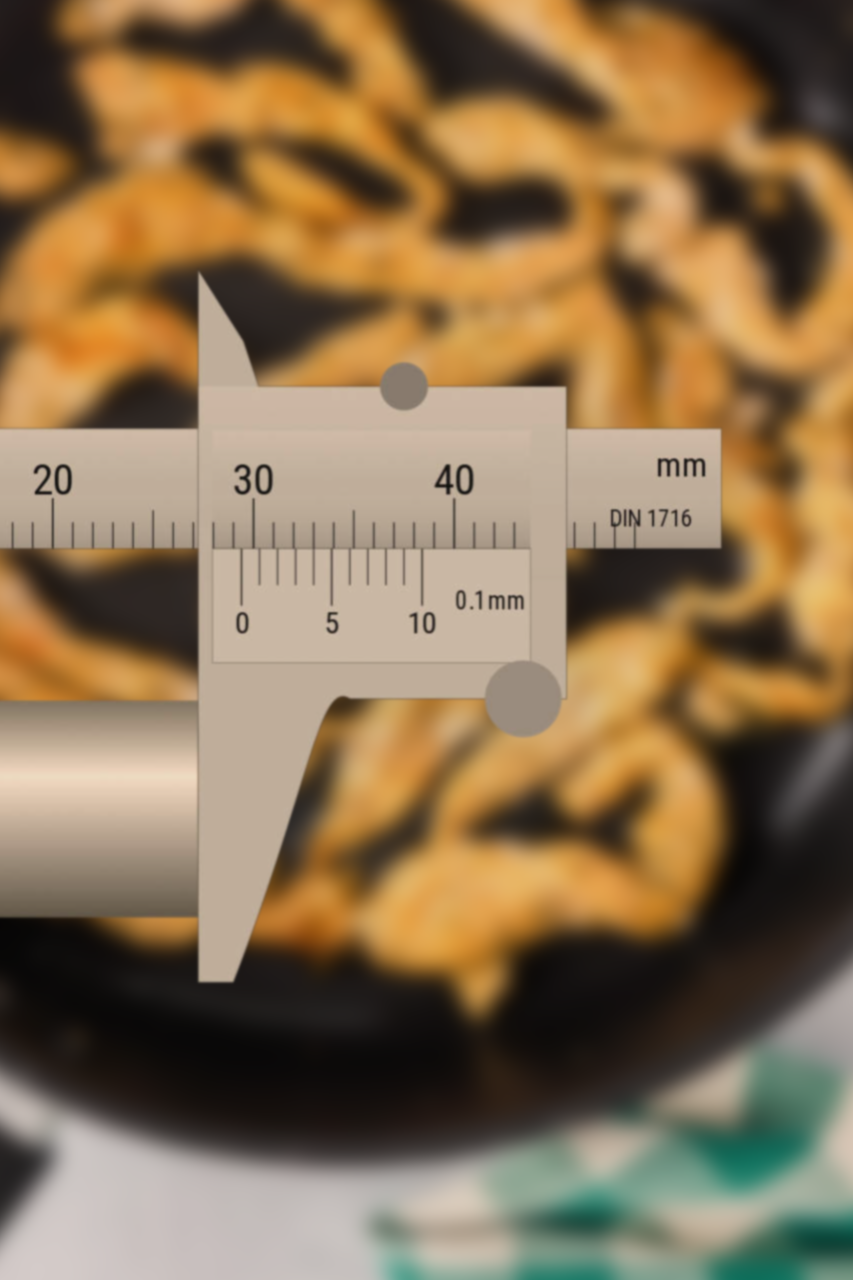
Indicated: 29.4 (mm)
